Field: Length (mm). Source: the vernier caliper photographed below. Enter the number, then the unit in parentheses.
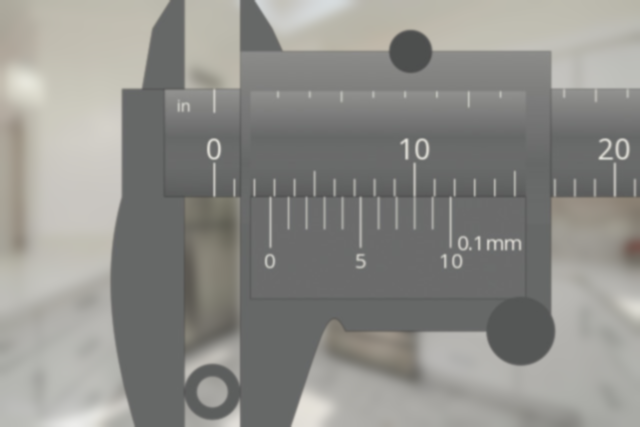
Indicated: 2.8 (mm)
